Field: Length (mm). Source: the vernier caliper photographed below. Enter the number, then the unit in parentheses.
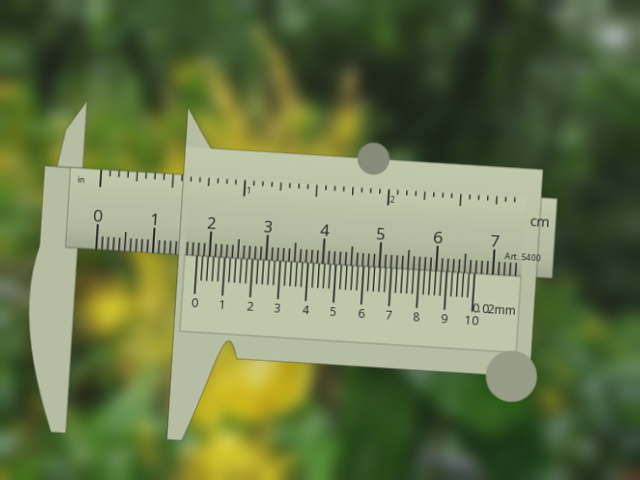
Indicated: 17.8 (mm)
